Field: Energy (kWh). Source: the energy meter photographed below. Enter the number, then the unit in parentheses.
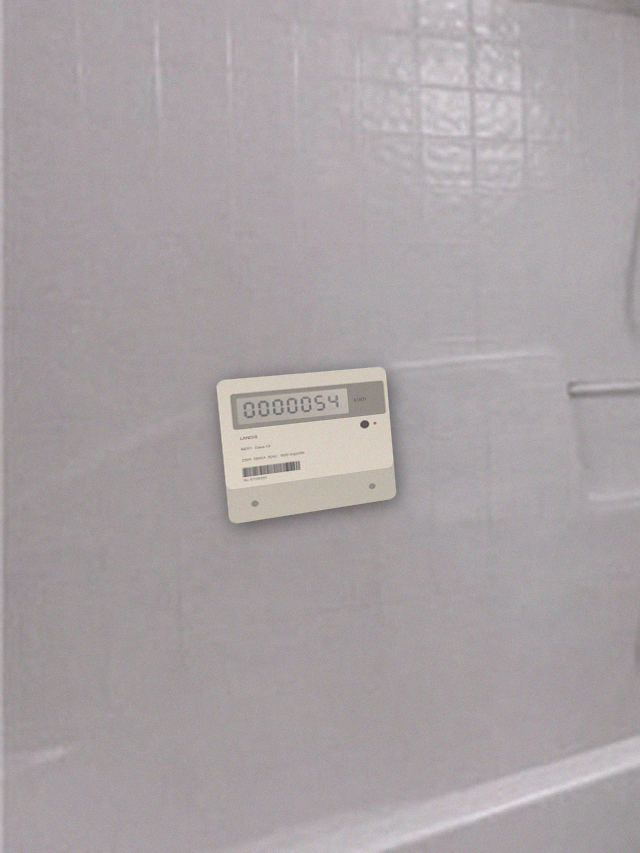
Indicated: 54 (kWh)
